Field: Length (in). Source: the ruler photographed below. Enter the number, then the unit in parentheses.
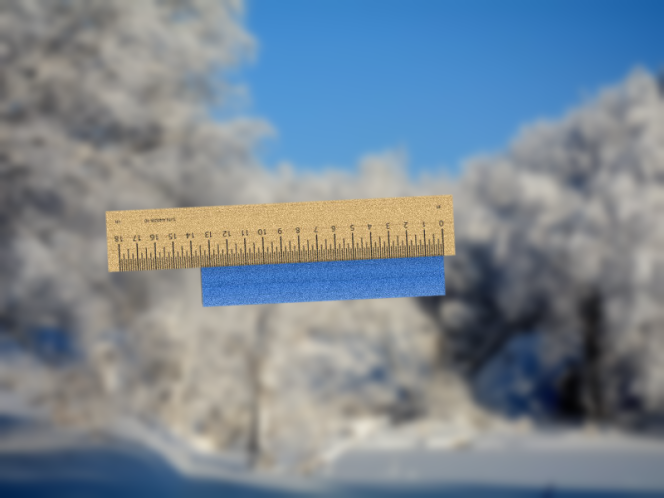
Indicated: 13.5 (in)
